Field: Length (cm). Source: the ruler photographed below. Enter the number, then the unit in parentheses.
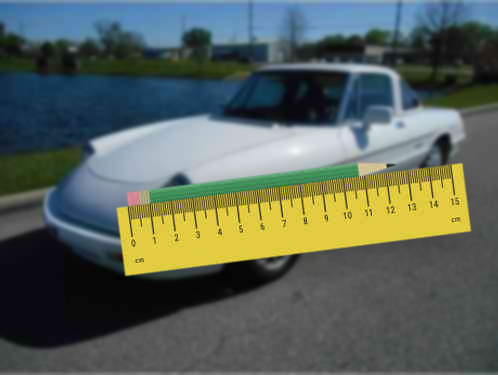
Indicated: 12.5 (cm)
